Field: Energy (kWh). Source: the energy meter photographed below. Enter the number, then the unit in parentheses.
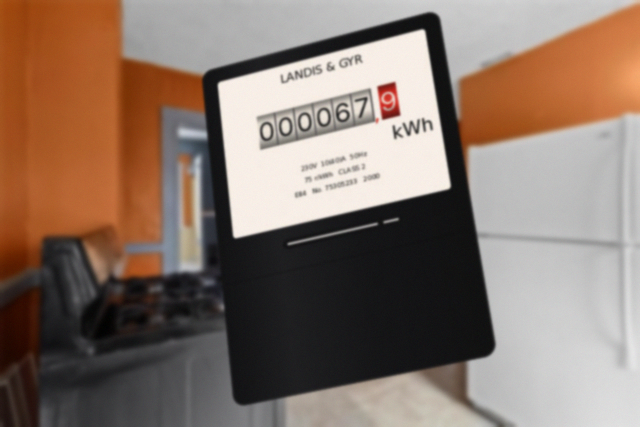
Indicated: 67.9 (kWh)
